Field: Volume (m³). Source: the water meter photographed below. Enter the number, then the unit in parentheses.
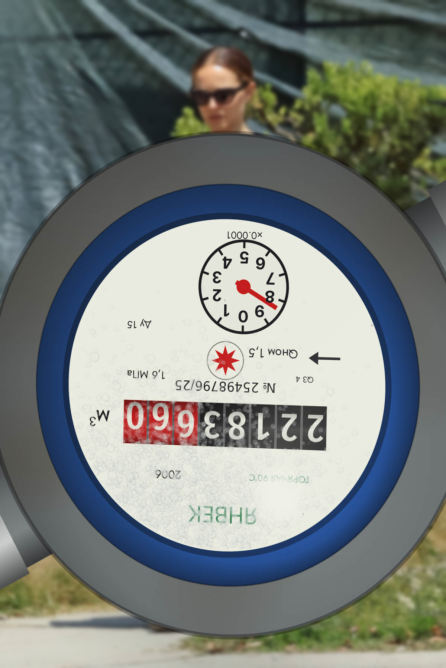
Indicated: 22183.6598 (m³)
